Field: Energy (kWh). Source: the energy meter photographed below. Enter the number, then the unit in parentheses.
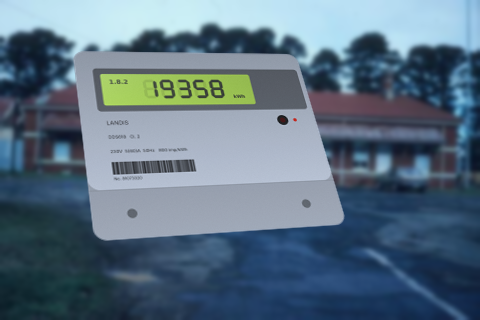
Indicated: 19358 (kWh)
